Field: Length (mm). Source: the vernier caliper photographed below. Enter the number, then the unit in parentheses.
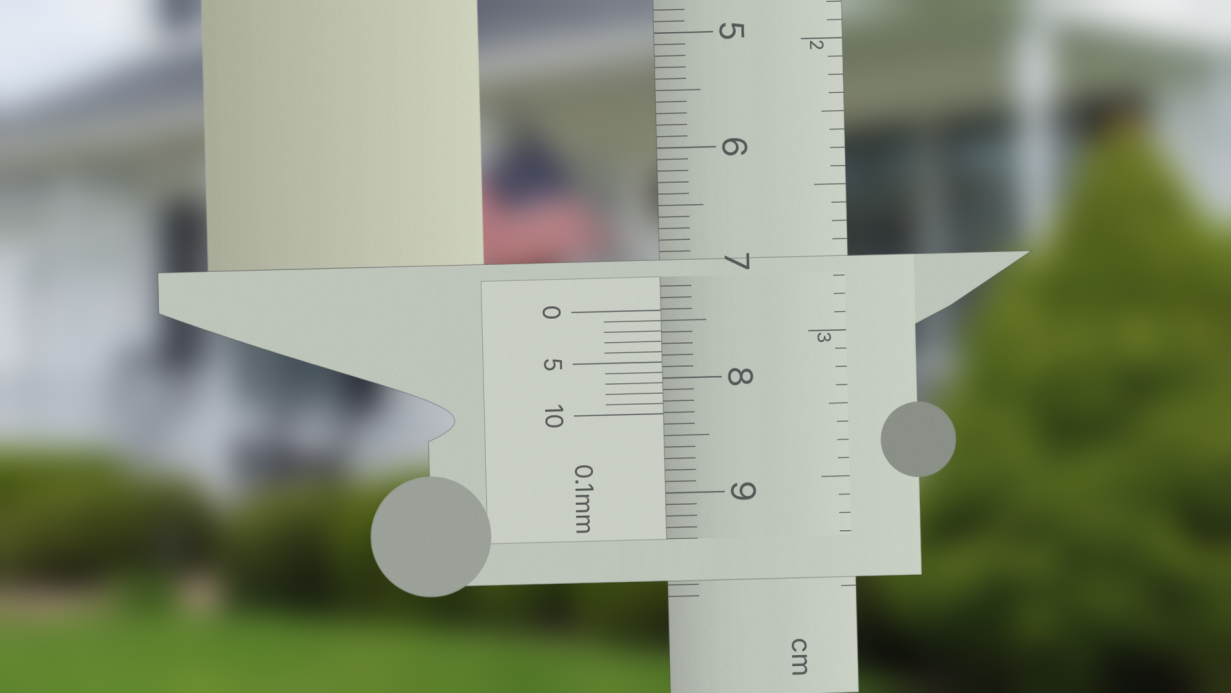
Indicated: 74.1 (mm)
